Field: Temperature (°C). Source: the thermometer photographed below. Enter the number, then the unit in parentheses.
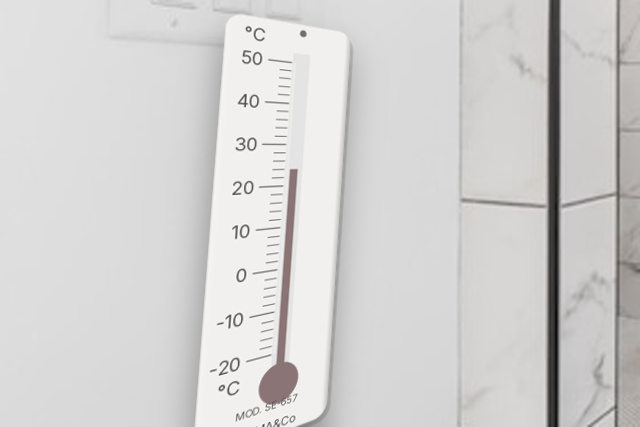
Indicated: 24 (°C)
